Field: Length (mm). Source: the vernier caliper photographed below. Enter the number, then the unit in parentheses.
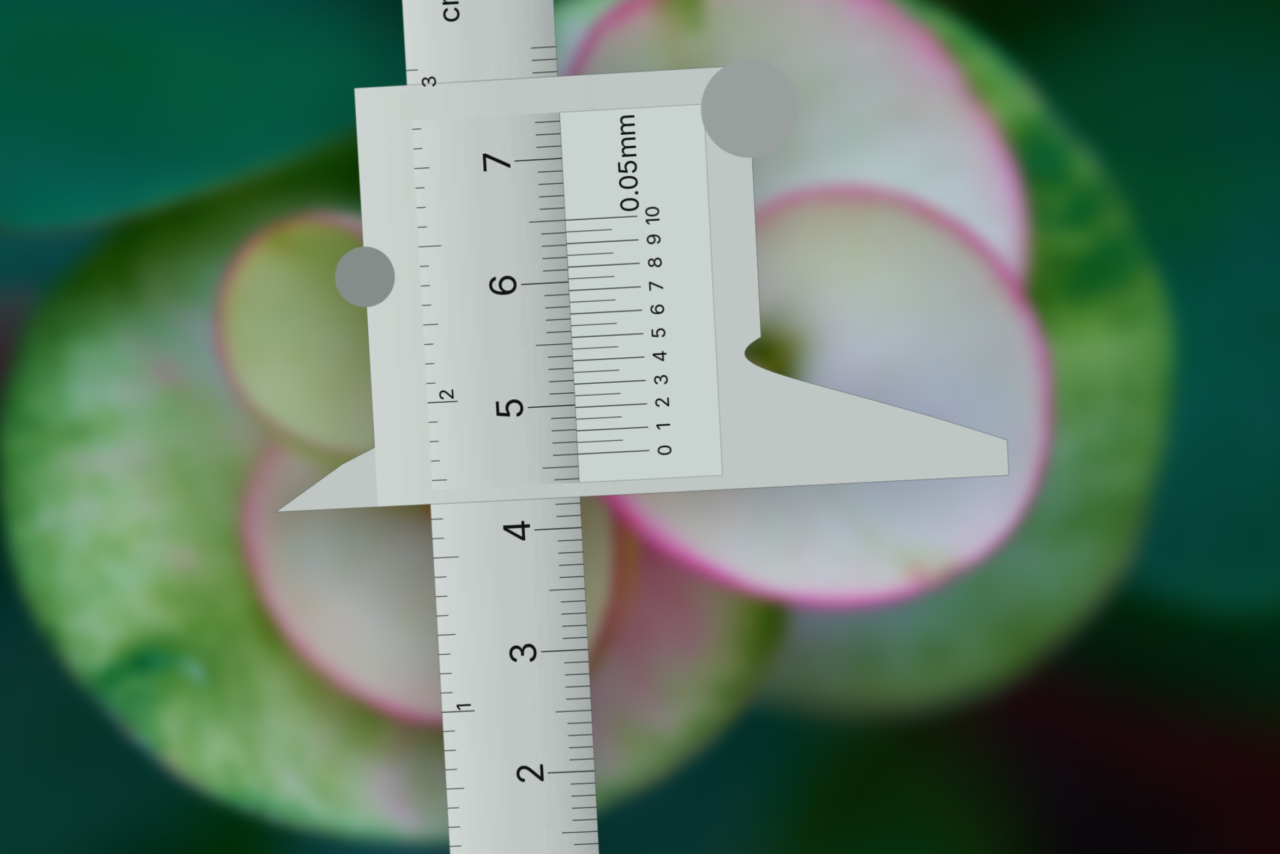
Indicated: 46.0 (mm)
